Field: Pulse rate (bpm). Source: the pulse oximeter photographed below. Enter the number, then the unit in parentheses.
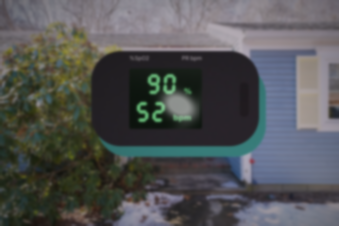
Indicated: 52 (bpm)
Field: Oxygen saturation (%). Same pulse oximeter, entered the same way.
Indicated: 90 (%)
